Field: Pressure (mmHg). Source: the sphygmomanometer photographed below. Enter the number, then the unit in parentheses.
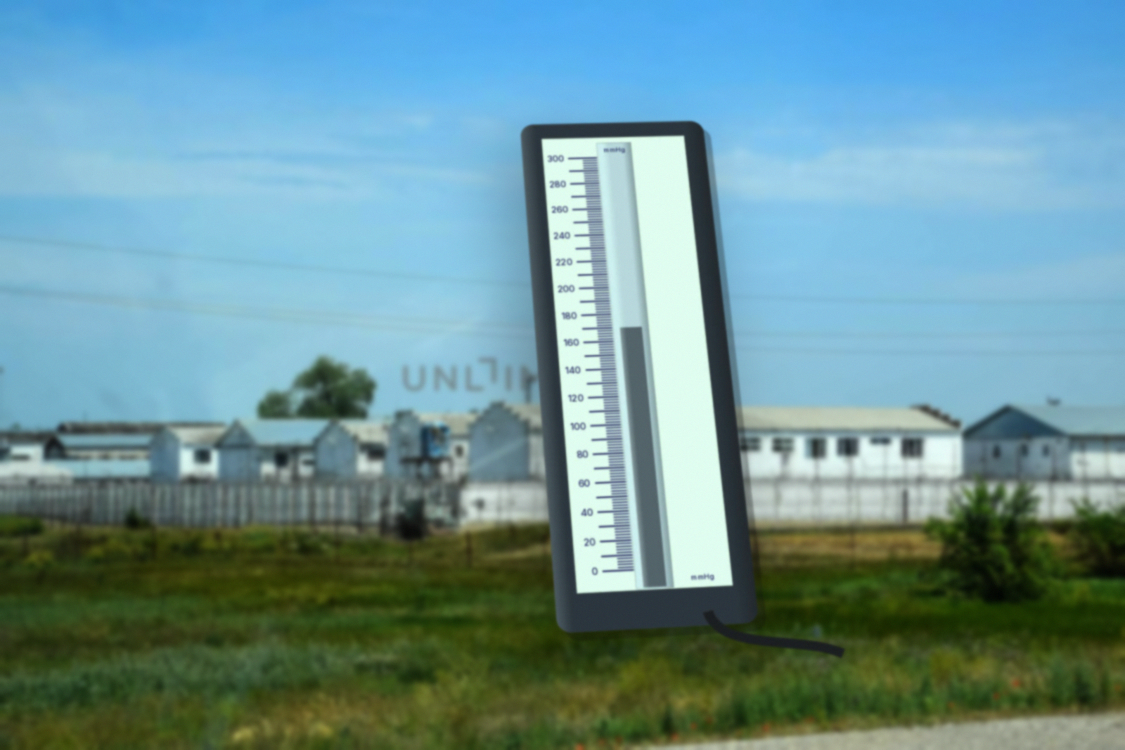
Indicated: 170 (mmHg)
